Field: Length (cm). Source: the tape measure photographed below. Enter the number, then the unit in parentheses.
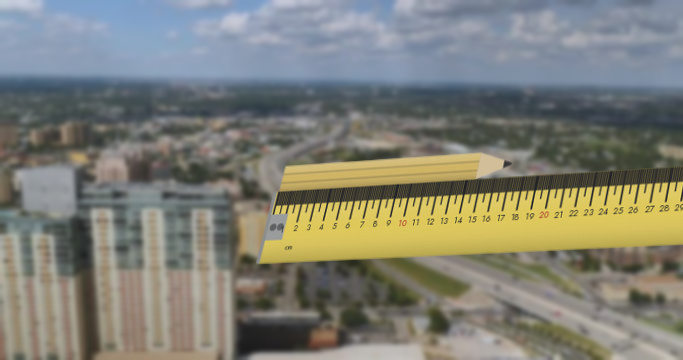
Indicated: 17 (cm)
